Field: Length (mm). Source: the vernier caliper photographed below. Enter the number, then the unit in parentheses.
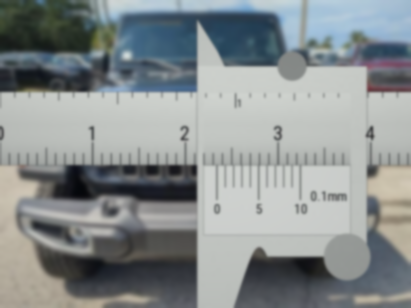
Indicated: 23.4 (mm)
